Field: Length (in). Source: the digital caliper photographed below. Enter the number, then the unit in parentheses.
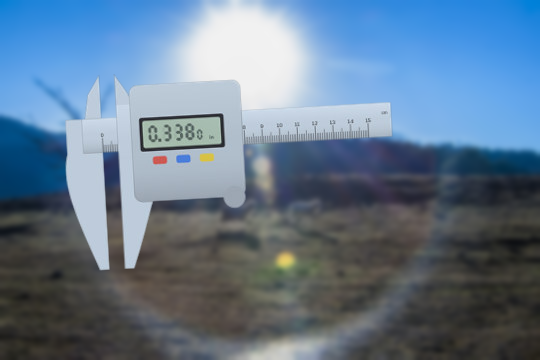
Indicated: 0.3380 (in)
